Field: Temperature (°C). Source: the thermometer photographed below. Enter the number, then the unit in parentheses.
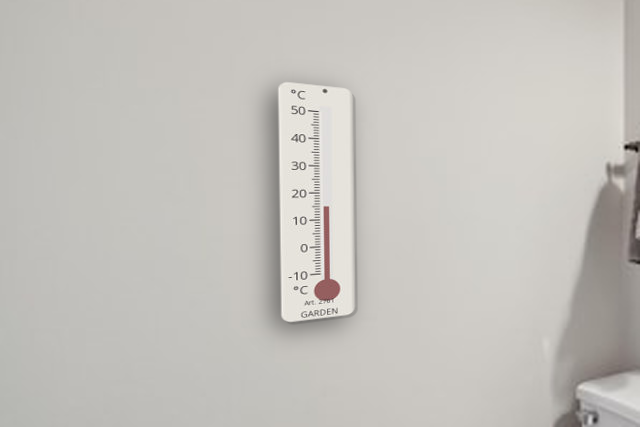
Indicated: 15 (°C)
